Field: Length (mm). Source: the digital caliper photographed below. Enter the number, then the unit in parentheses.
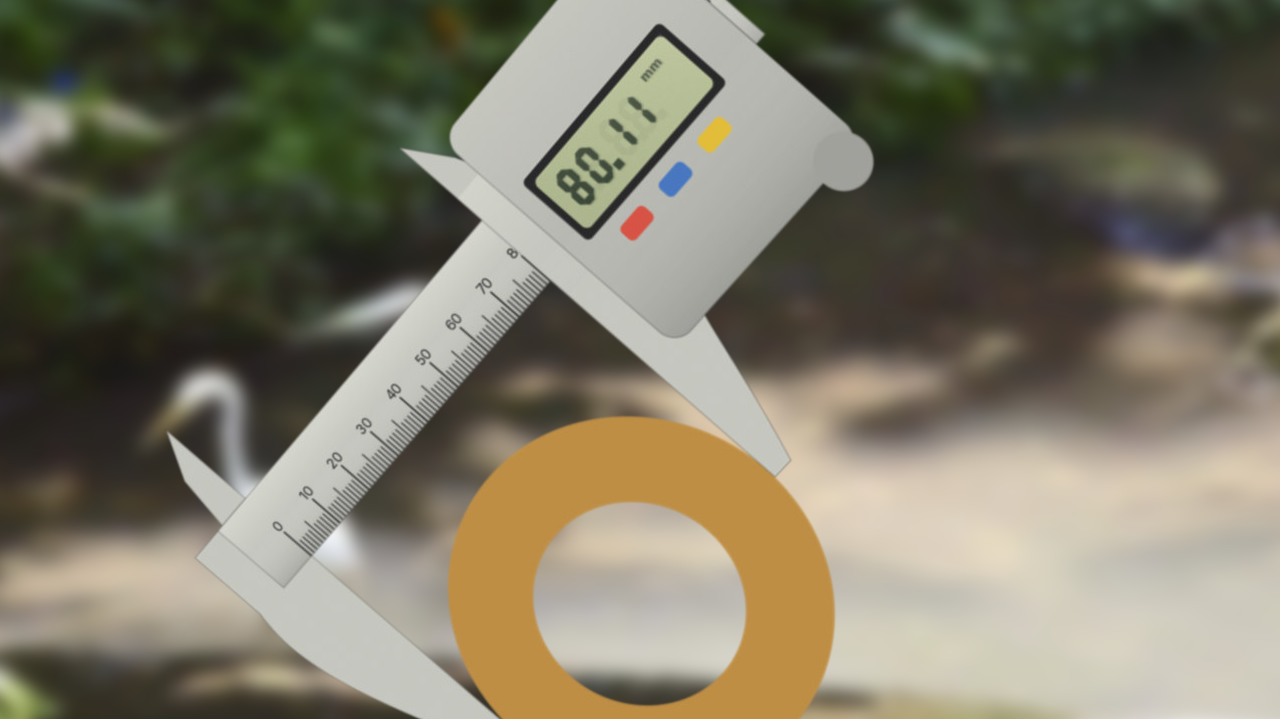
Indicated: 80.11 (mm)
